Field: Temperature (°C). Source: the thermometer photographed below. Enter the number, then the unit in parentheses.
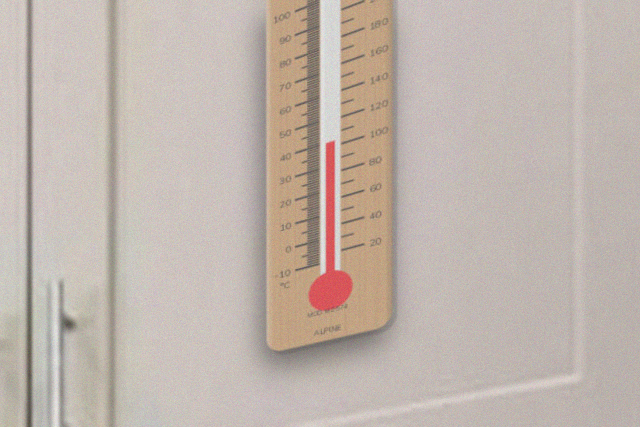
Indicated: 40 (°C)
